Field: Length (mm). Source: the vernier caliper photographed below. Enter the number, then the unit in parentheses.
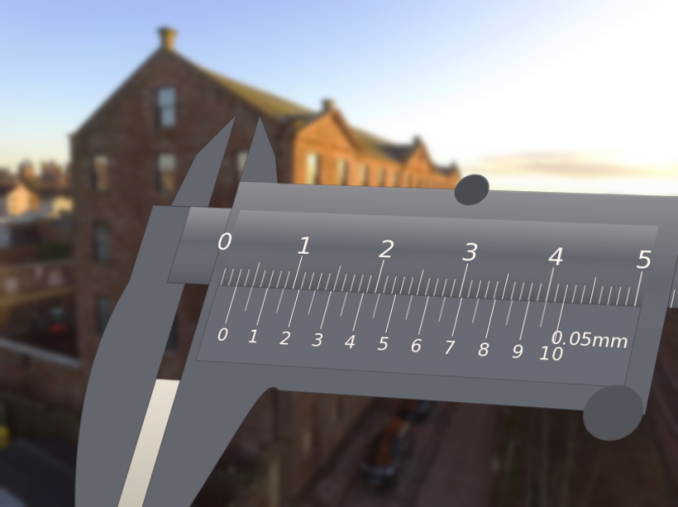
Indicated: 3.0 (mm)
